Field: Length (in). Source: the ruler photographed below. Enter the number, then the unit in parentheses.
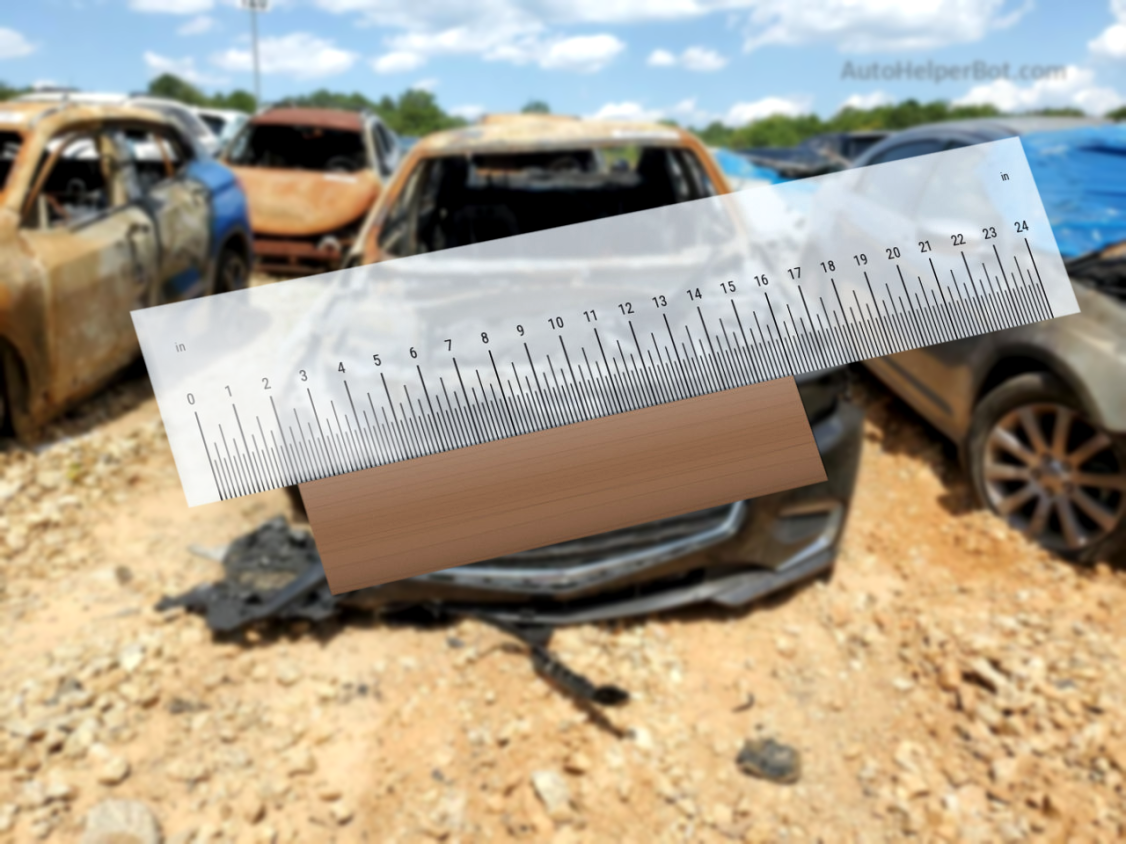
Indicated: 14 (in)
